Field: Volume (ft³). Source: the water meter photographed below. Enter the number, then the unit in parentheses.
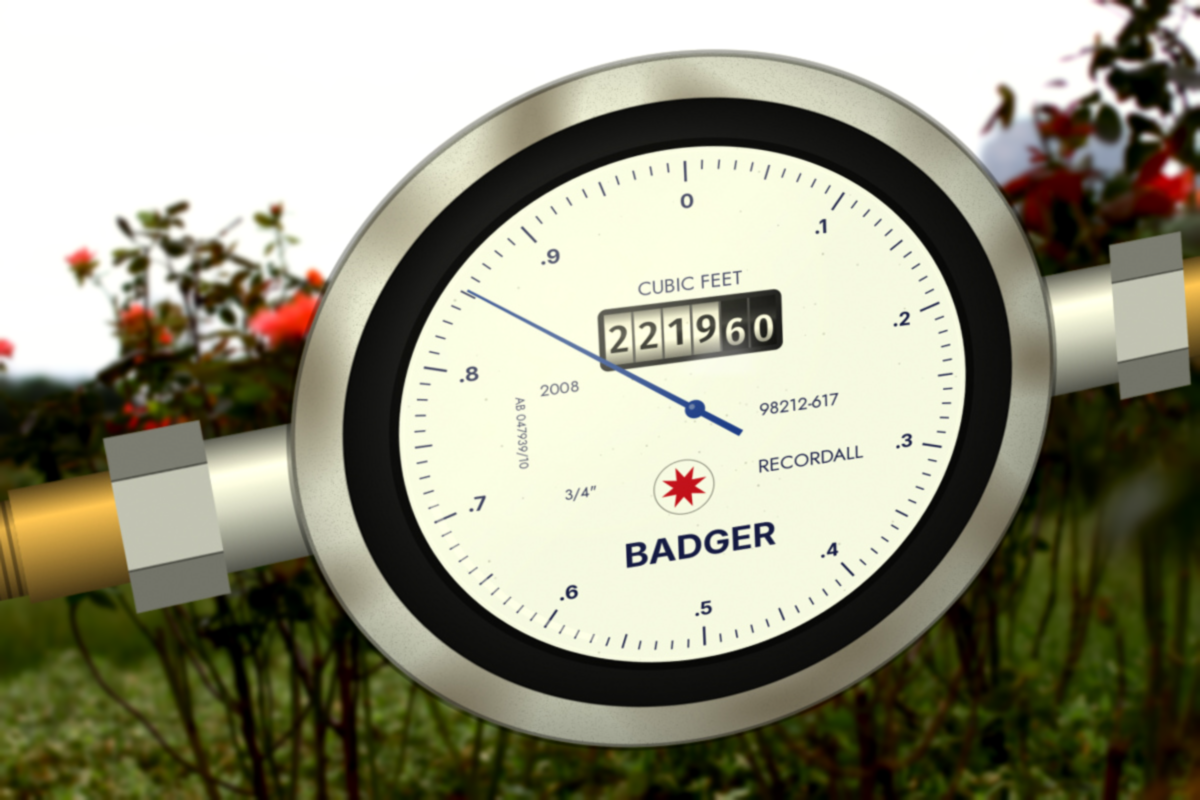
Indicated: 221959.85 (ft³)
